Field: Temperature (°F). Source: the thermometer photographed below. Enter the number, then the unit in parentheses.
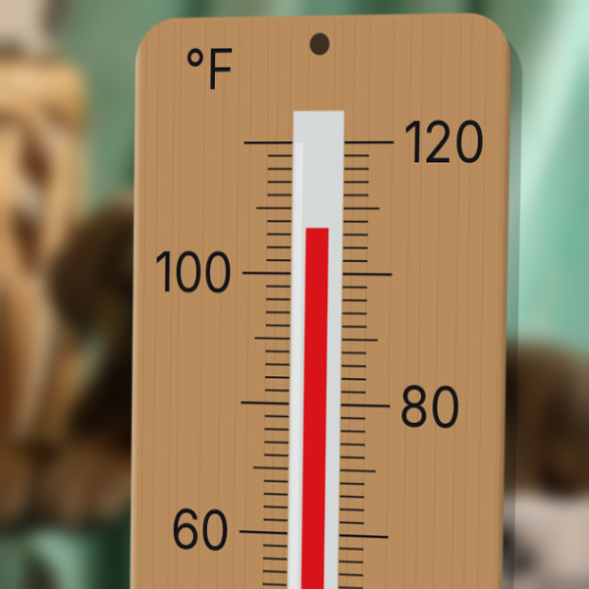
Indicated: 107 (°F)
